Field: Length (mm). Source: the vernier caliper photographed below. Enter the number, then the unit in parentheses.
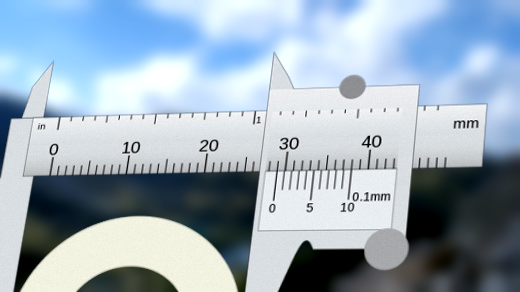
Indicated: 29.0 (mm)
